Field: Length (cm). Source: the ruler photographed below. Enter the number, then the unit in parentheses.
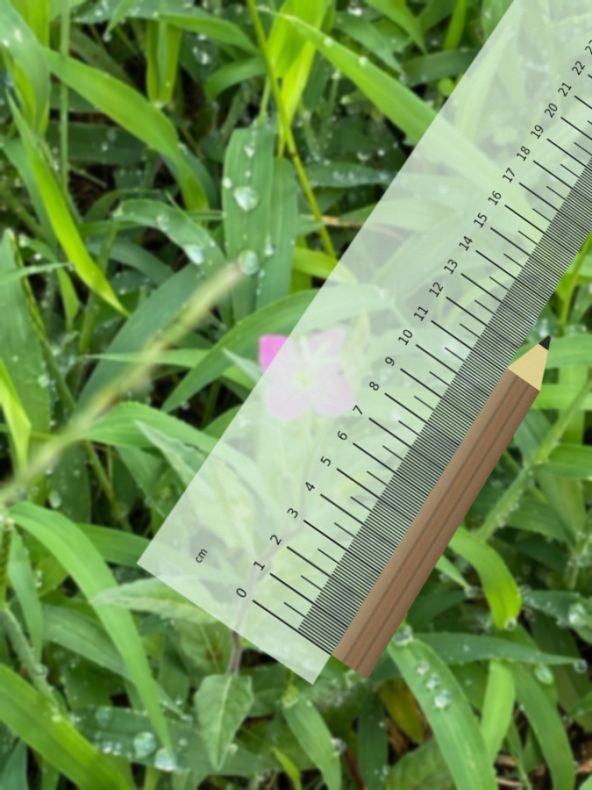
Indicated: 13 (cm)
